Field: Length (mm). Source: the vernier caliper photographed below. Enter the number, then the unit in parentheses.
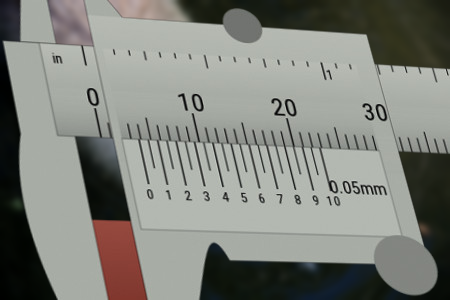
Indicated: 3.8 (mm)
